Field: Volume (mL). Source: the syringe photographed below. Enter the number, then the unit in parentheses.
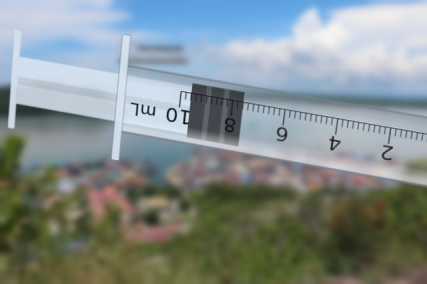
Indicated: 7.6 (mL)
